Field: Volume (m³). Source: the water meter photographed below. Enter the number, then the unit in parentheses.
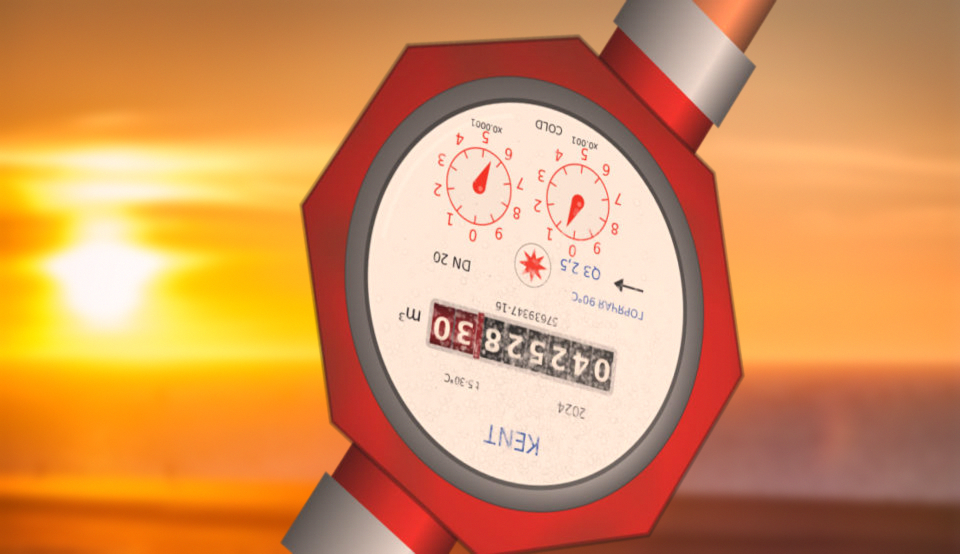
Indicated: 42528.3005 (m³)
